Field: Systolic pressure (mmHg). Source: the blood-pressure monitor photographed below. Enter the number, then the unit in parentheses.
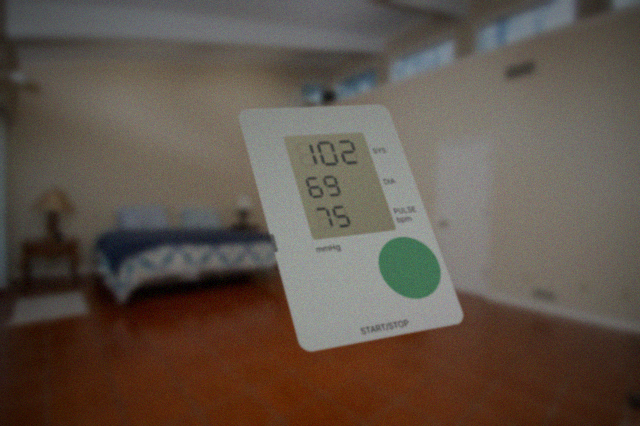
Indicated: 102 (mmHg)
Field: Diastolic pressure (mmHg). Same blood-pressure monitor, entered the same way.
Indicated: 69 (mmHg)
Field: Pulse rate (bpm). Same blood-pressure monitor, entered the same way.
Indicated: 75 (bpm)
